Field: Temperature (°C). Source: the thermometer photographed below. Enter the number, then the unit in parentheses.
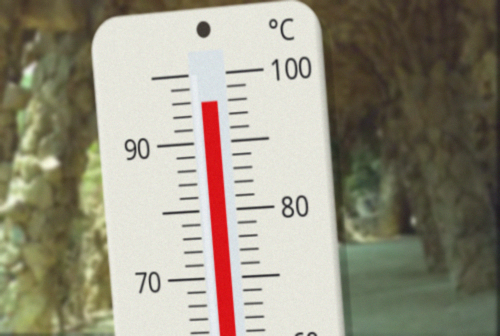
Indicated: 96 (°C)
